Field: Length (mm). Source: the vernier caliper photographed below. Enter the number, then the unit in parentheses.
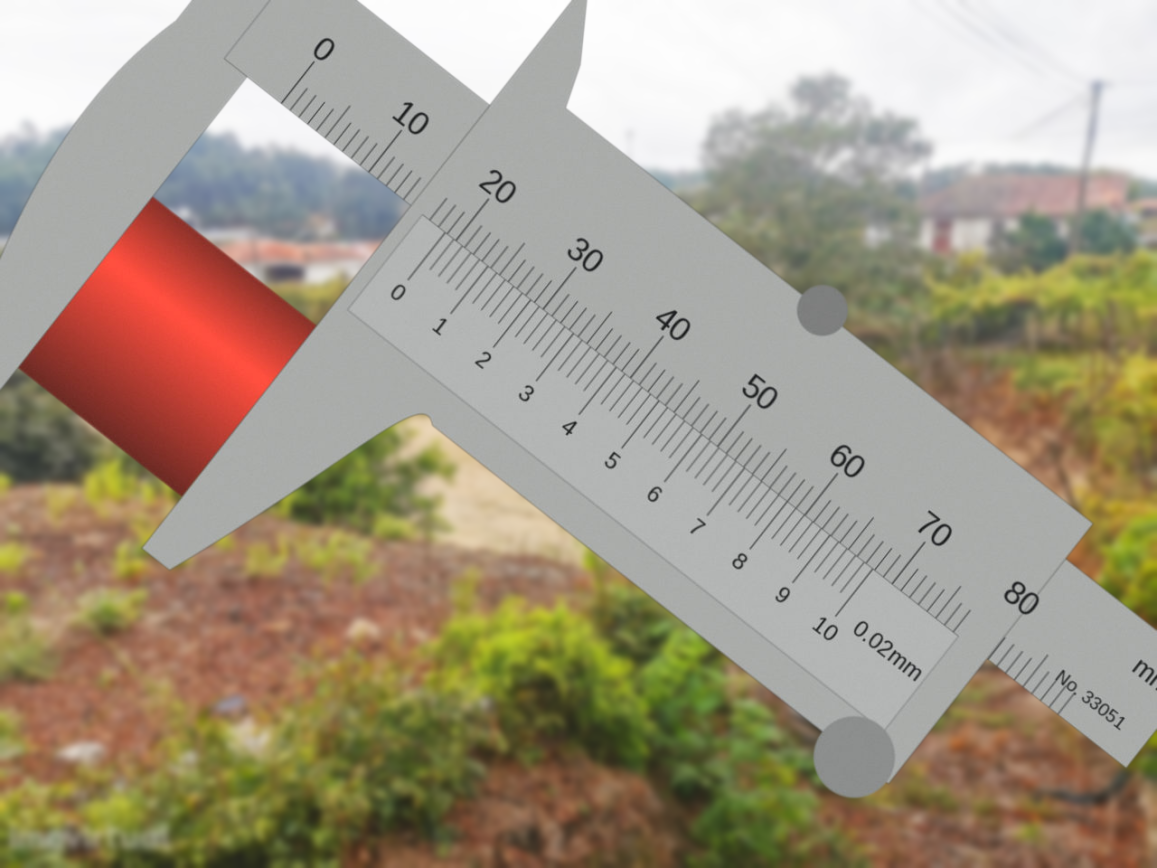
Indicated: 18.8 (mm)
